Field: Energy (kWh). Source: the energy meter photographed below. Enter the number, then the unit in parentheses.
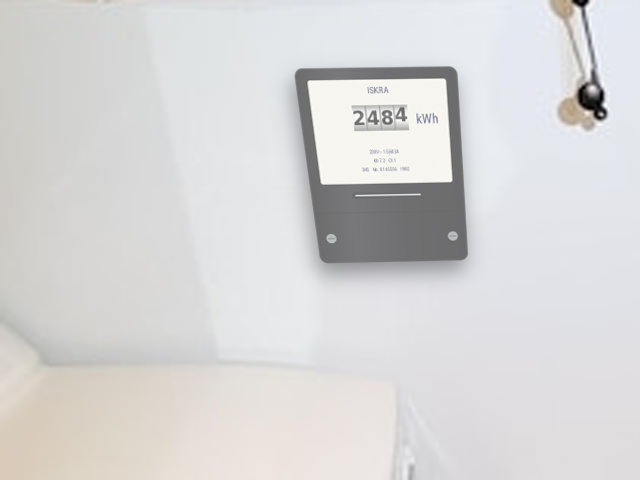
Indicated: 2484 (kWh)
